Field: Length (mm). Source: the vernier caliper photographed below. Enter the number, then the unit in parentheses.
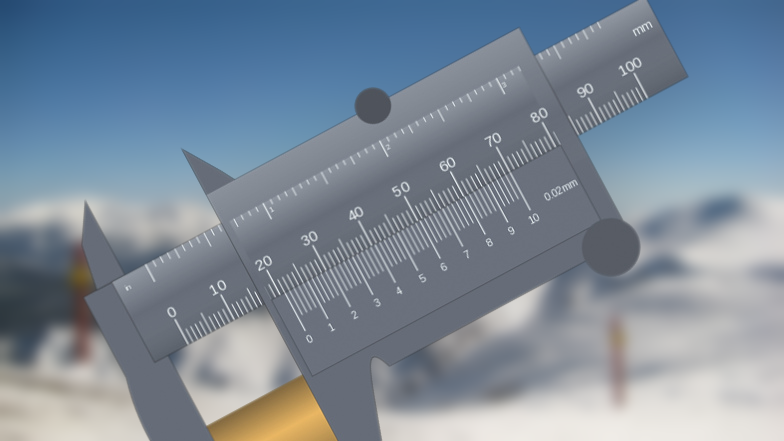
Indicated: 21.0 (mm)
